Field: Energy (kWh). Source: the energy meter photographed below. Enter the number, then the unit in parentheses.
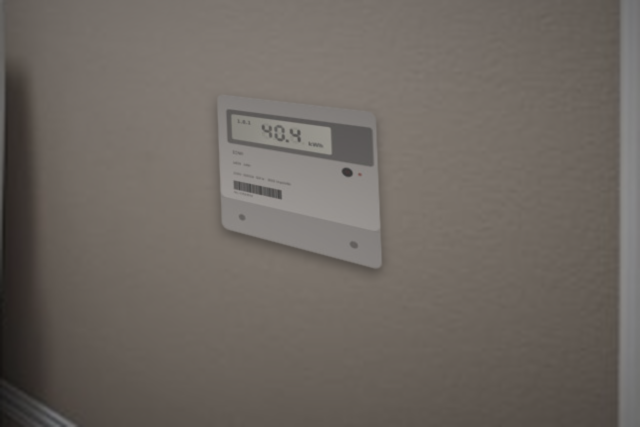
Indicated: 40.4 (kWh)
